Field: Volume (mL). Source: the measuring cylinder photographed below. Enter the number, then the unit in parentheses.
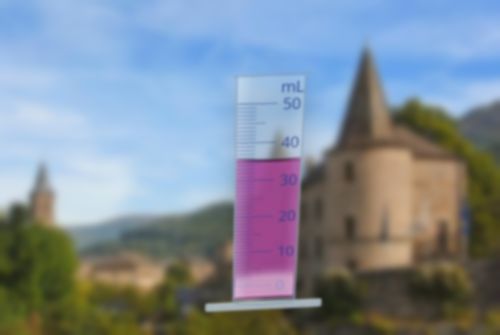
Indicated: 35 (mL)
